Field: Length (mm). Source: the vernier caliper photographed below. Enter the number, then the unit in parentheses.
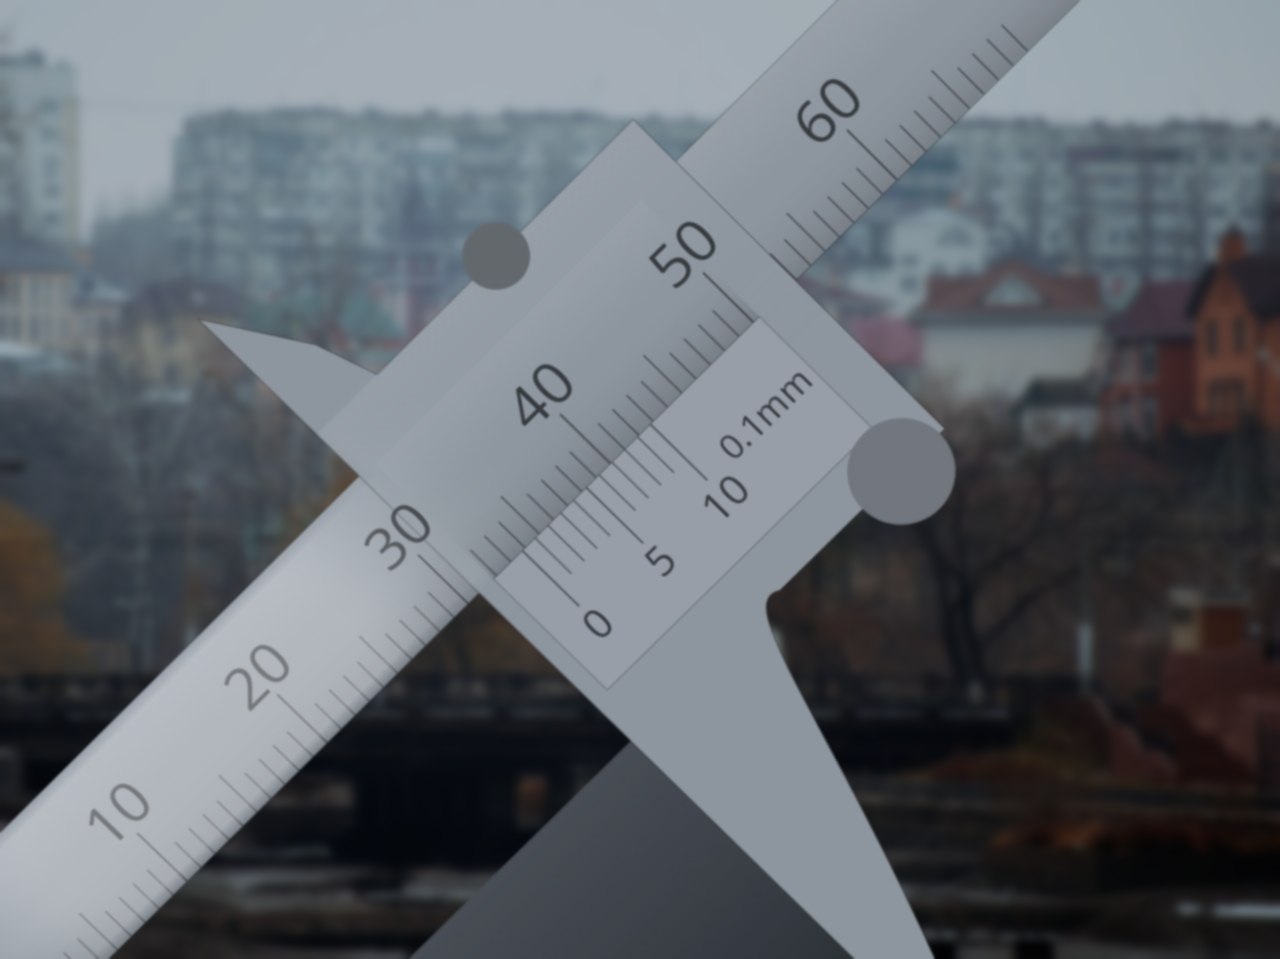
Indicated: 33.8 (mm)
